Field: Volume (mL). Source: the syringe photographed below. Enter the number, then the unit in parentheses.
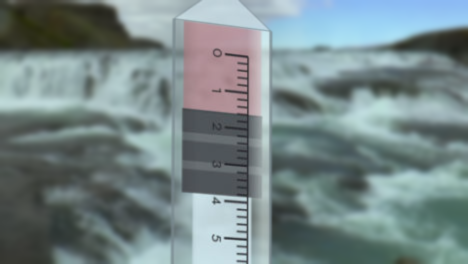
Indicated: 1.6 (mL)
